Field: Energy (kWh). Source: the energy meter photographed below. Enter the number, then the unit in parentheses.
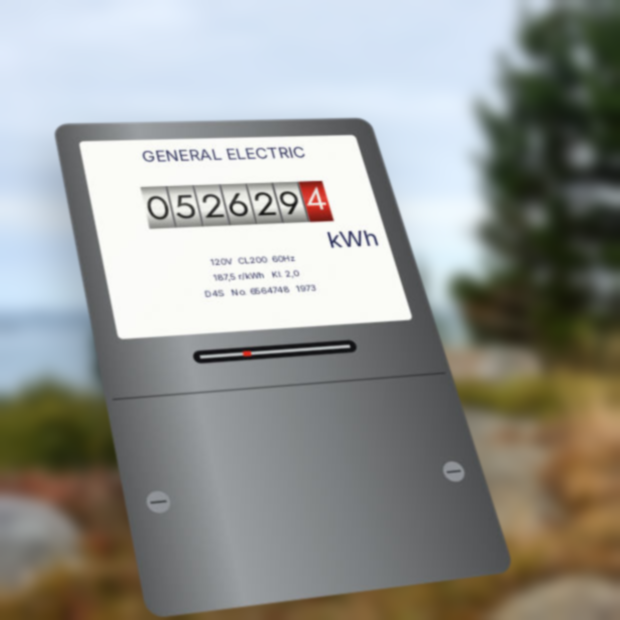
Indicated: 52629.4 (kWh)
